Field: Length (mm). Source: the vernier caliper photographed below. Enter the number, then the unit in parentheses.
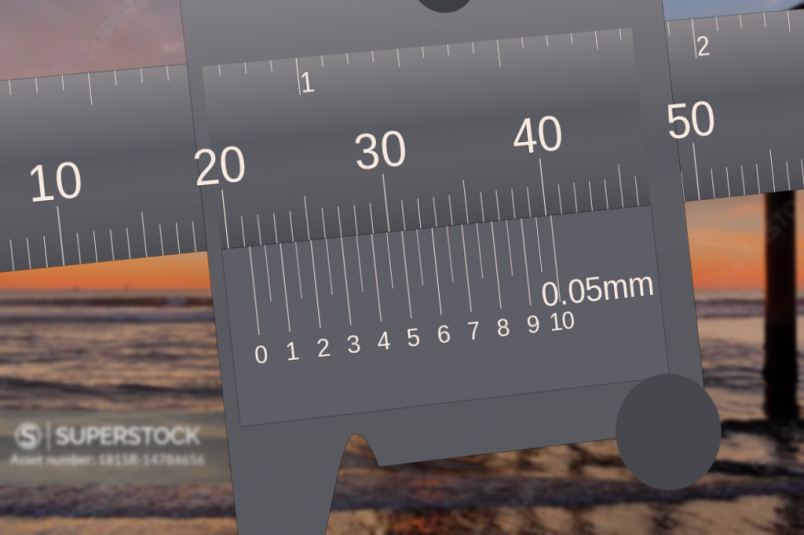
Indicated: 21.3 (mm)
